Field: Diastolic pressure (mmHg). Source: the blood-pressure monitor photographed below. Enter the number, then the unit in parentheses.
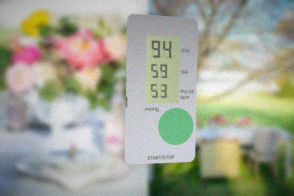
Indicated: 59 (mmHg)
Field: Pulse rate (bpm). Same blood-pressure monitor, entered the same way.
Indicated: 53 (bpm)
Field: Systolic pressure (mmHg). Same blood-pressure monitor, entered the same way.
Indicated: 94 (mmHg)
